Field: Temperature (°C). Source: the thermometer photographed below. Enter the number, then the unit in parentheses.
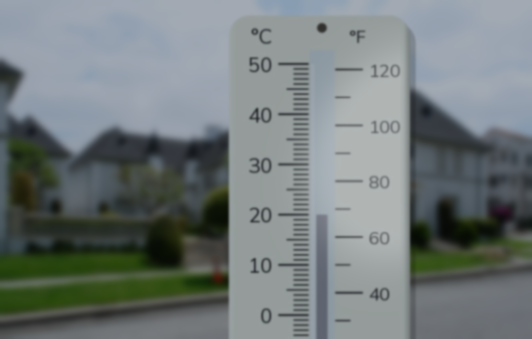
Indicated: 20 (°C)
